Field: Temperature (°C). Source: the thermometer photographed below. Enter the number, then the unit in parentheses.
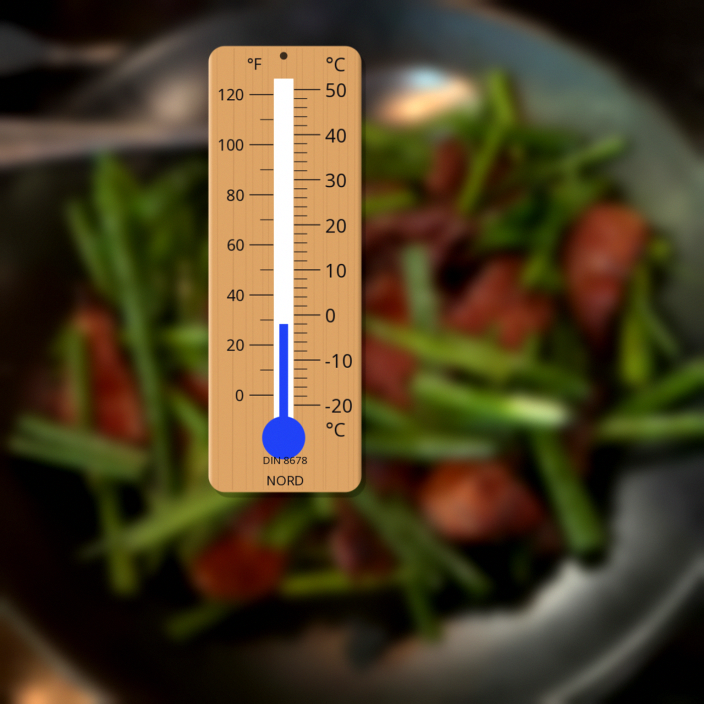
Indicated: -2 (°C)
